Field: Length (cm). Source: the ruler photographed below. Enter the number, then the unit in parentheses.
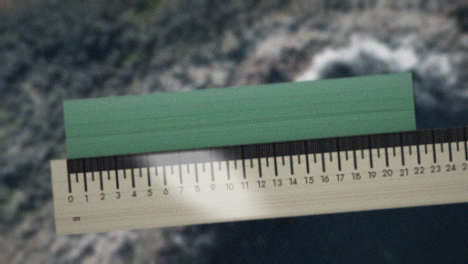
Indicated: 22 (cm)
